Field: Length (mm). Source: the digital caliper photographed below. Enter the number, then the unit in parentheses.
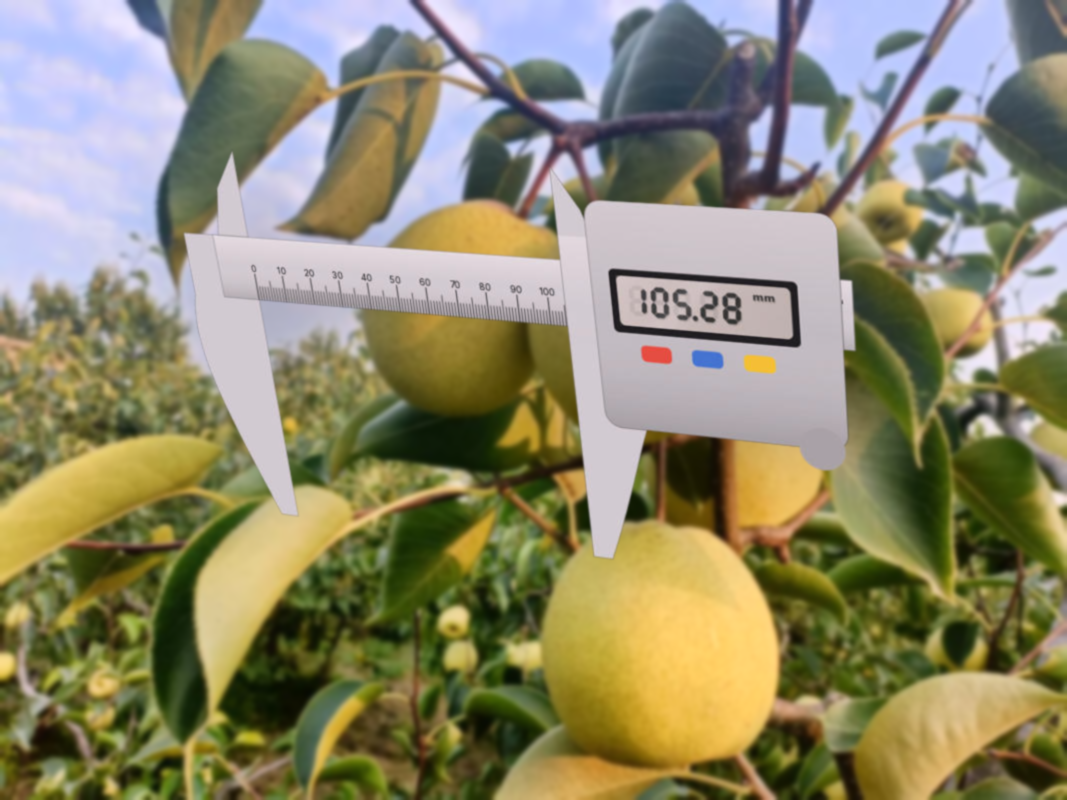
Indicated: 105.28 (mm)
